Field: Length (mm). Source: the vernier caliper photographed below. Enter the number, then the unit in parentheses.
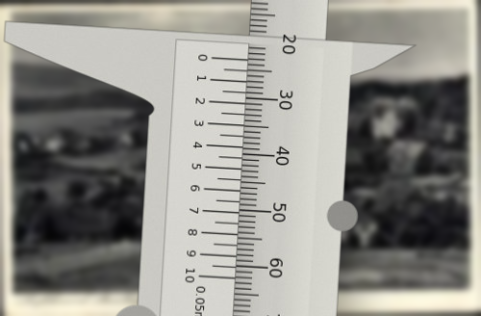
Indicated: 23.2 (mm)
